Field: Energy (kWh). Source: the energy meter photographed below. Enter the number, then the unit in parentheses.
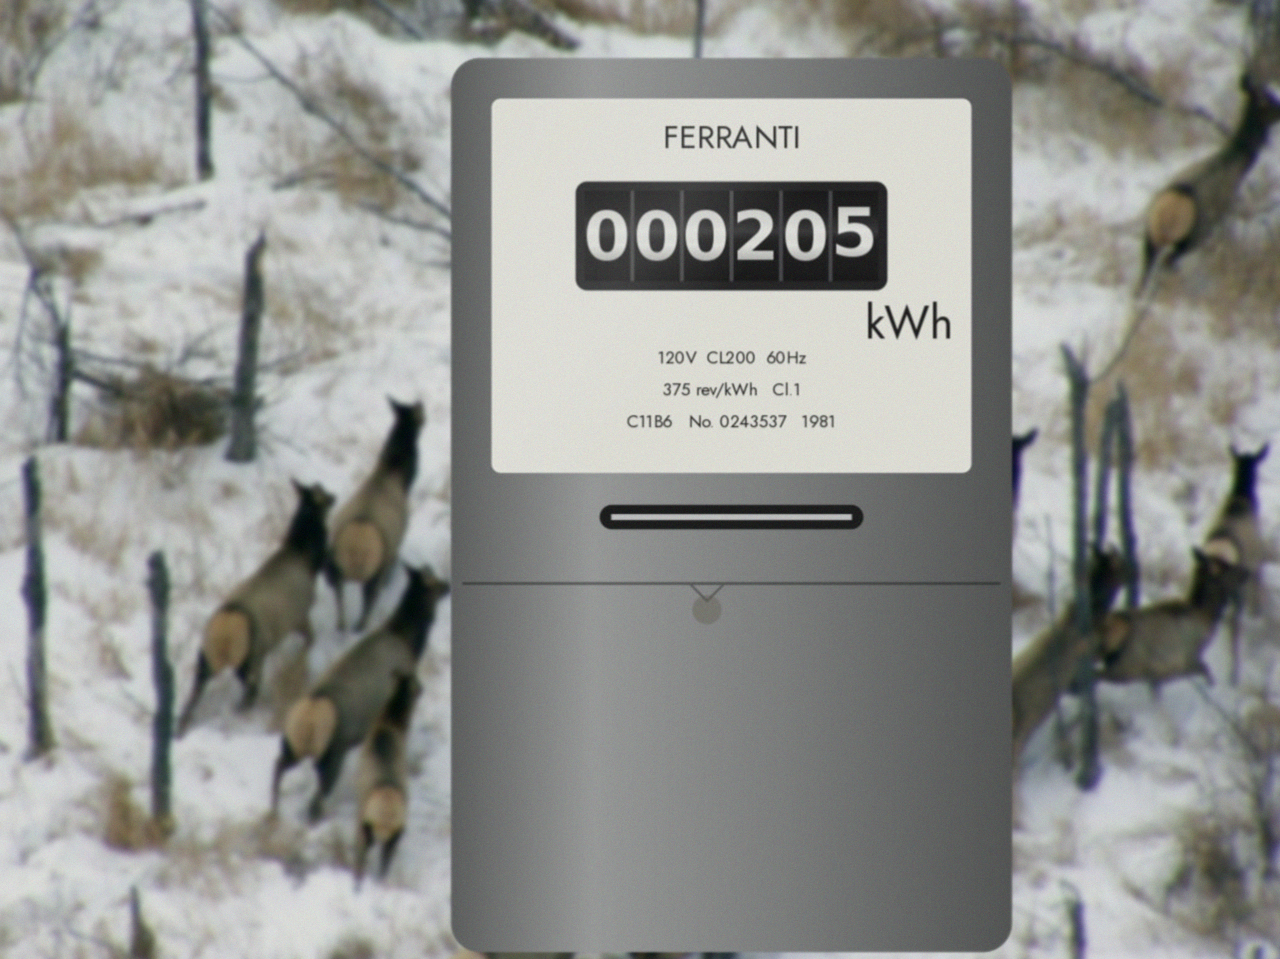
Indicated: 205 (kWh)
